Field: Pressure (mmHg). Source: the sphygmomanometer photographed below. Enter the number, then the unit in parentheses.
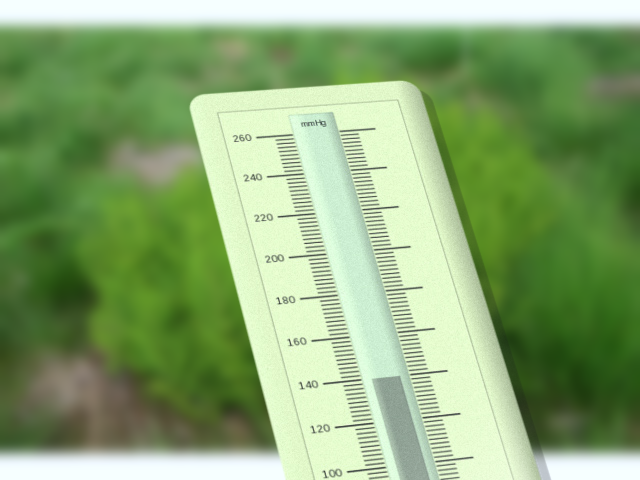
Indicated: 140 (mmHg)
